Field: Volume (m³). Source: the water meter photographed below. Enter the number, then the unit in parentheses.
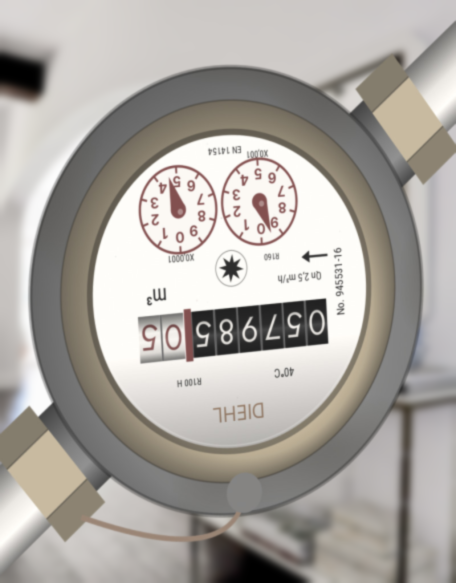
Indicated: 57985.0494 (m³)
